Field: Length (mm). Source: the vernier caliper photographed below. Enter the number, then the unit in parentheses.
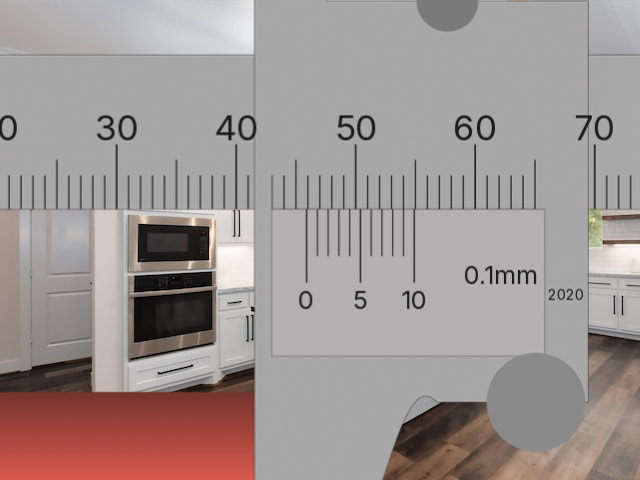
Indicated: 45.9 (mm)
